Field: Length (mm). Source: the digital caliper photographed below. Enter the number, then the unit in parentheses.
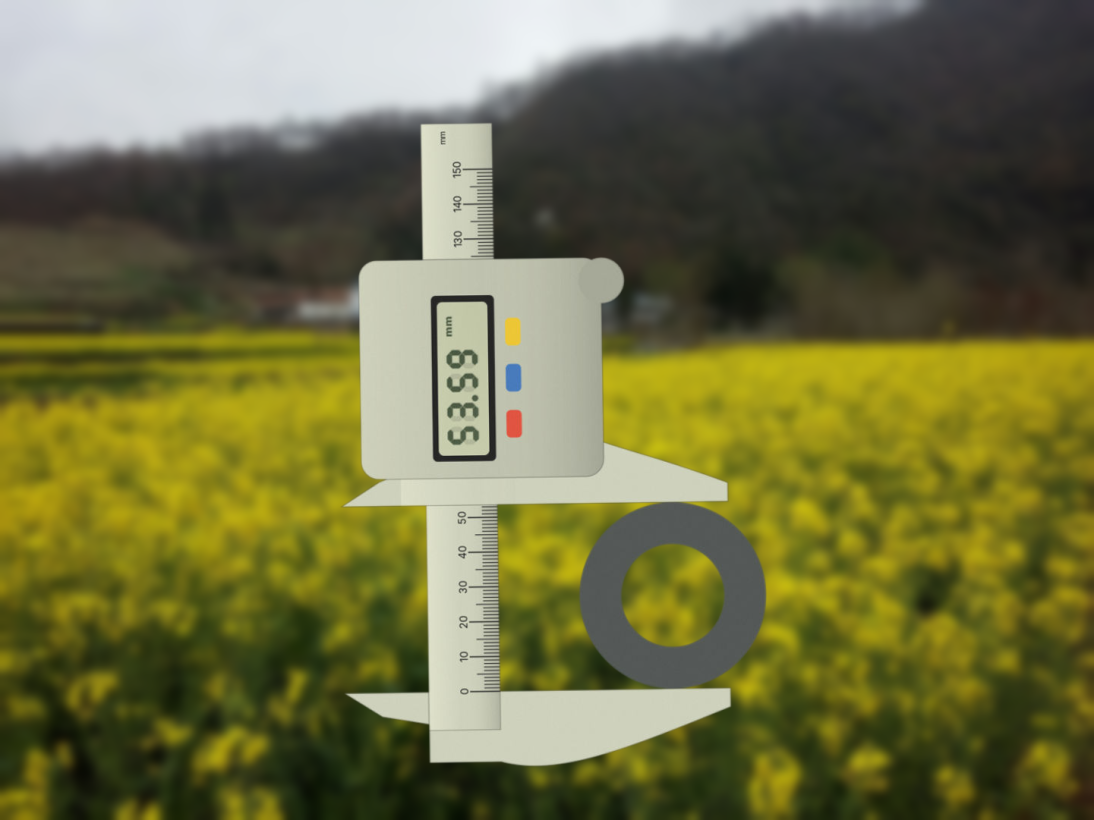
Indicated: 53.59 (mm)
